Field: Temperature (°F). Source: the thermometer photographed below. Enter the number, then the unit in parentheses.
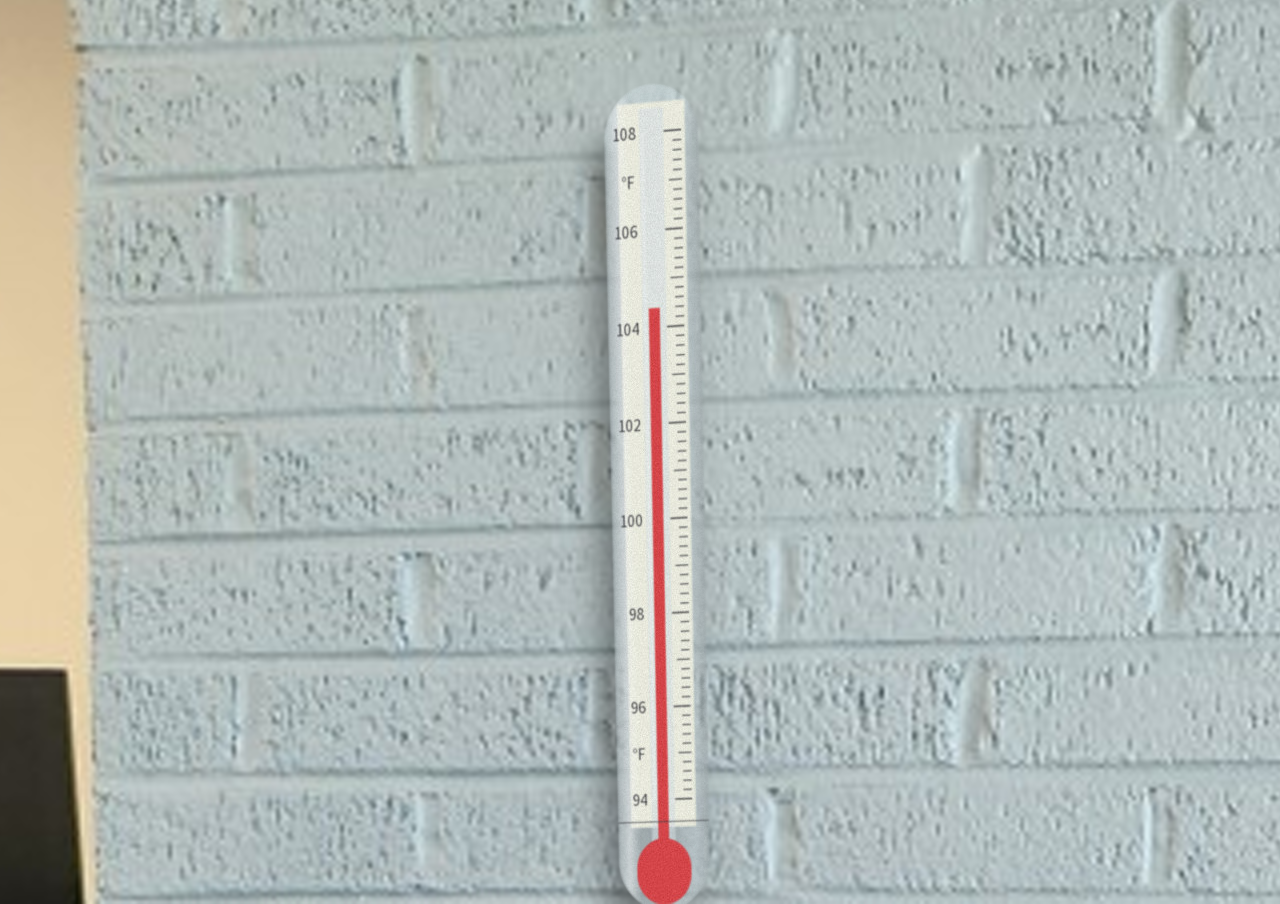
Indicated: 104.4 (°F)
